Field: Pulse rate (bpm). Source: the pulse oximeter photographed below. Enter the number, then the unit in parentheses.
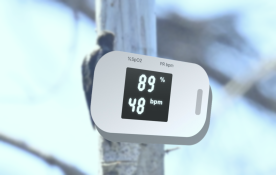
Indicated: 48 (bpm)
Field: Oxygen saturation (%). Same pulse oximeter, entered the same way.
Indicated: 89 (%)
